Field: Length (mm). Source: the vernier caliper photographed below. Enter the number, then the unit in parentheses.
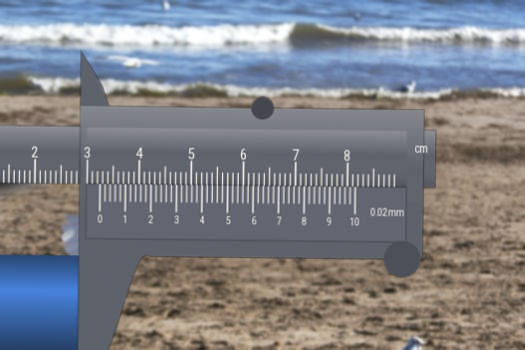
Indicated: 32.5 (mm)
